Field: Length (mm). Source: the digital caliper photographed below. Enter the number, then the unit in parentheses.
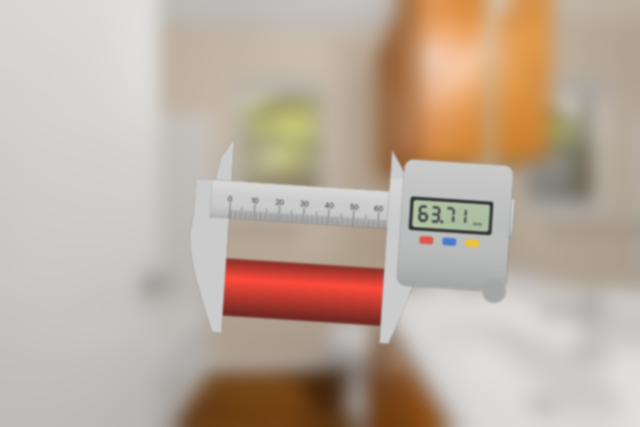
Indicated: 63.71 (mm)
